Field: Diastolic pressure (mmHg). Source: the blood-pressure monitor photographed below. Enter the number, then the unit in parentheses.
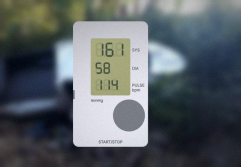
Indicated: 58 (mmHg)
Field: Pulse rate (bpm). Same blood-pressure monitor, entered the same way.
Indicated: 114 (bpm)
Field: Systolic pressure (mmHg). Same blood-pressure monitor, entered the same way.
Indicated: 161 (mmHg)
